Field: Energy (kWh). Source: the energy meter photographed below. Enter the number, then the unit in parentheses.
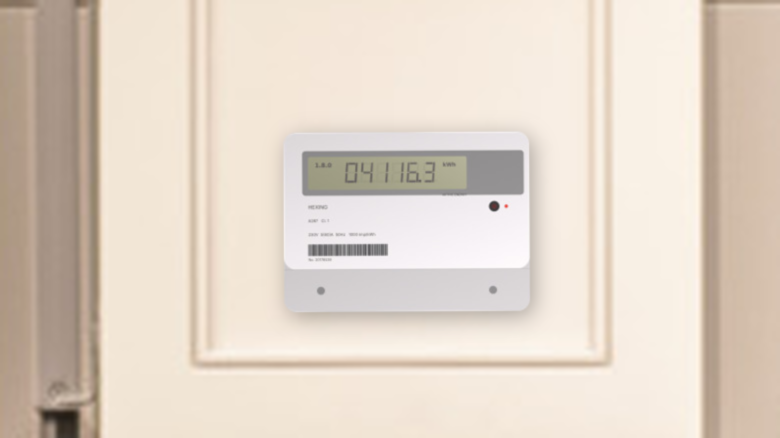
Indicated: 4116.3 (kWh)
